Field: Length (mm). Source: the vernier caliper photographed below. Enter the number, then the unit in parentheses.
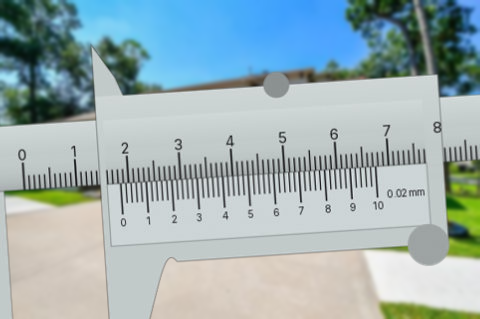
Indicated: 18.5 (mm)
